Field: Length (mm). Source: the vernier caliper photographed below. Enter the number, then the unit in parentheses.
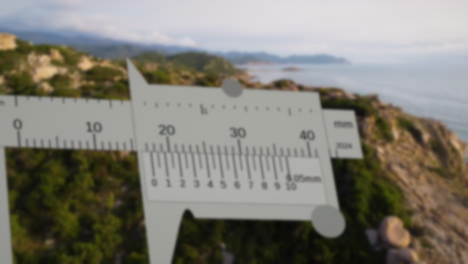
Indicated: 17.5 (mm)
